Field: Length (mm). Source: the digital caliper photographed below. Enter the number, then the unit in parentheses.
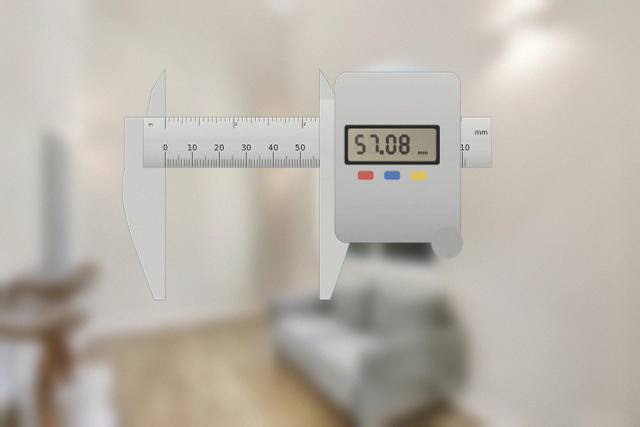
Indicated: 57.08 (mm)
